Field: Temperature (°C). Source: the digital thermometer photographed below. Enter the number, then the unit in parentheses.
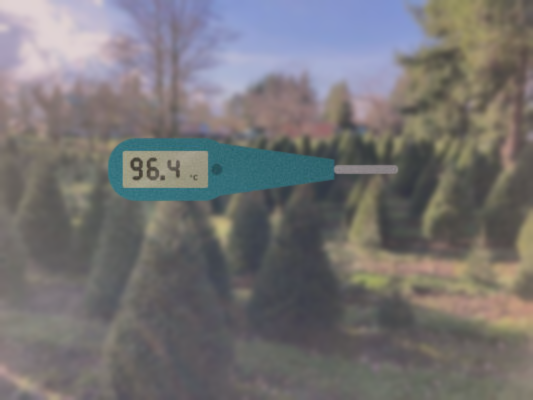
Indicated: 96.4 (°C)
